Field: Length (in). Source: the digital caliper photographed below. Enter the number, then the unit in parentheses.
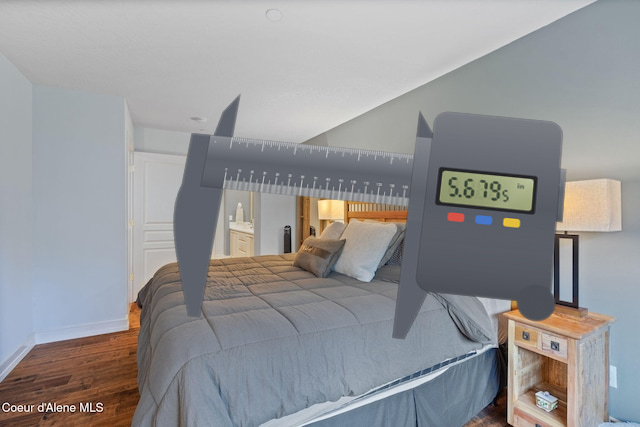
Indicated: 5.6795 (in)
